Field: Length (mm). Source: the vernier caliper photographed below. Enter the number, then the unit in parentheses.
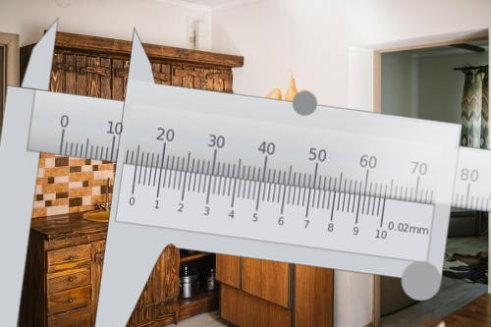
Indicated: 15.0 (mm)
